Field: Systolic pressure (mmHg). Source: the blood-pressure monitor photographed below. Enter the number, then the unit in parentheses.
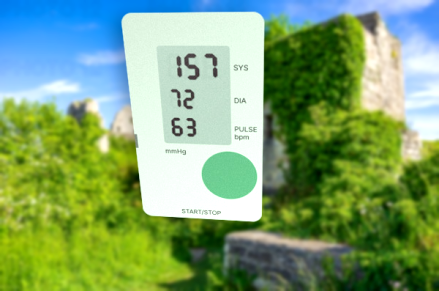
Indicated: 157 (mmHg)
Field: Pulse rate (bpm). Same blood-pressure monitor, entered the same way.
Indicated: 63 (bpm)
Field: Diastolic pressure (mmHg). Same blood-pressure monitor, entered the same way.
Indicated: 72 (mmHg)
